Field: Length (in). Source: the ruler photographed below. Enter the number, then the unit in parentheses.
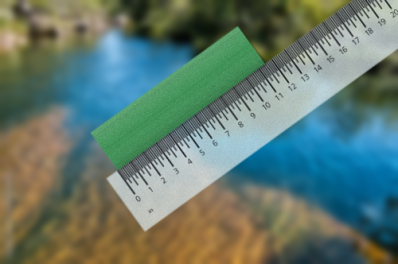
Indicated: 11.5 (in)
